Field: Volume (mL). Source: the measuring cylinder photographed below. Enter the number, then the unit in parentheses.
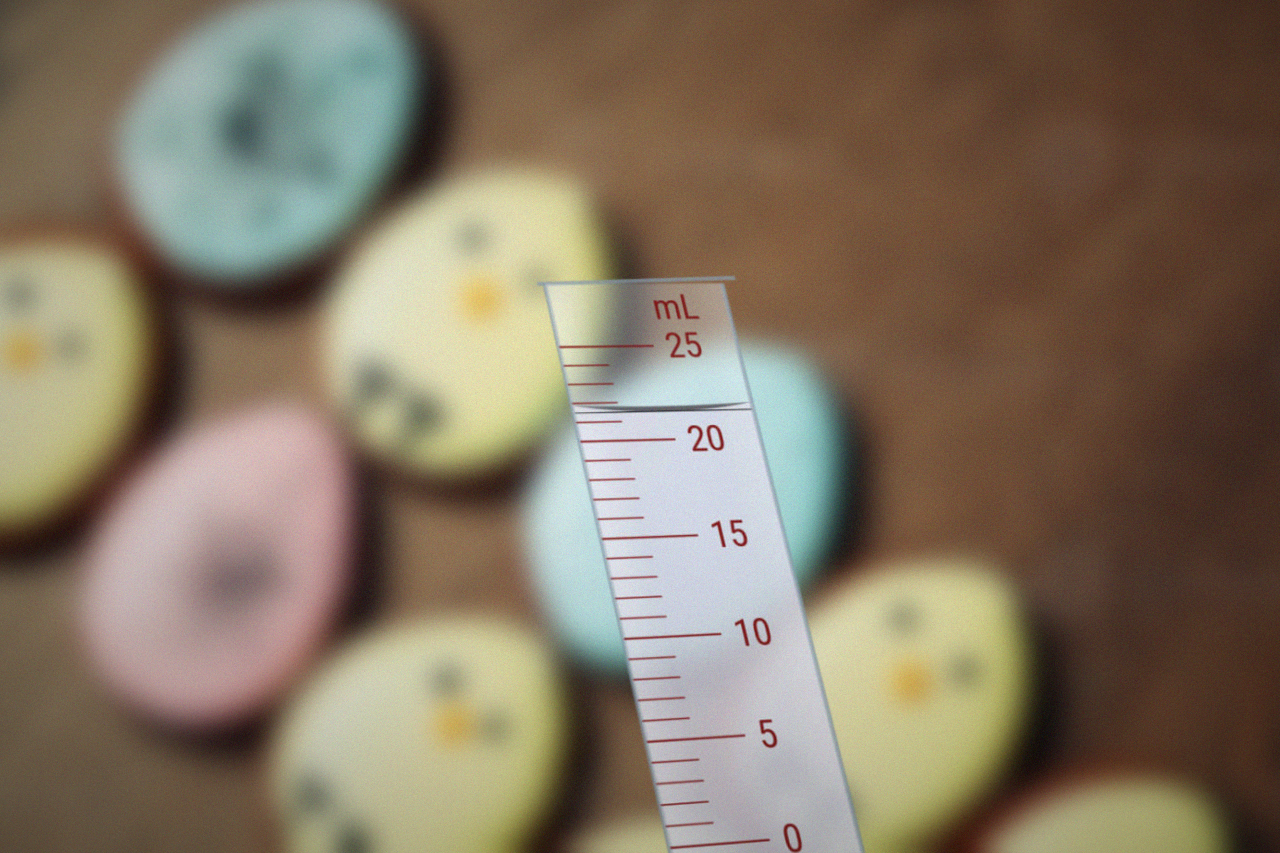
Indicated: 21.5 (mL)
